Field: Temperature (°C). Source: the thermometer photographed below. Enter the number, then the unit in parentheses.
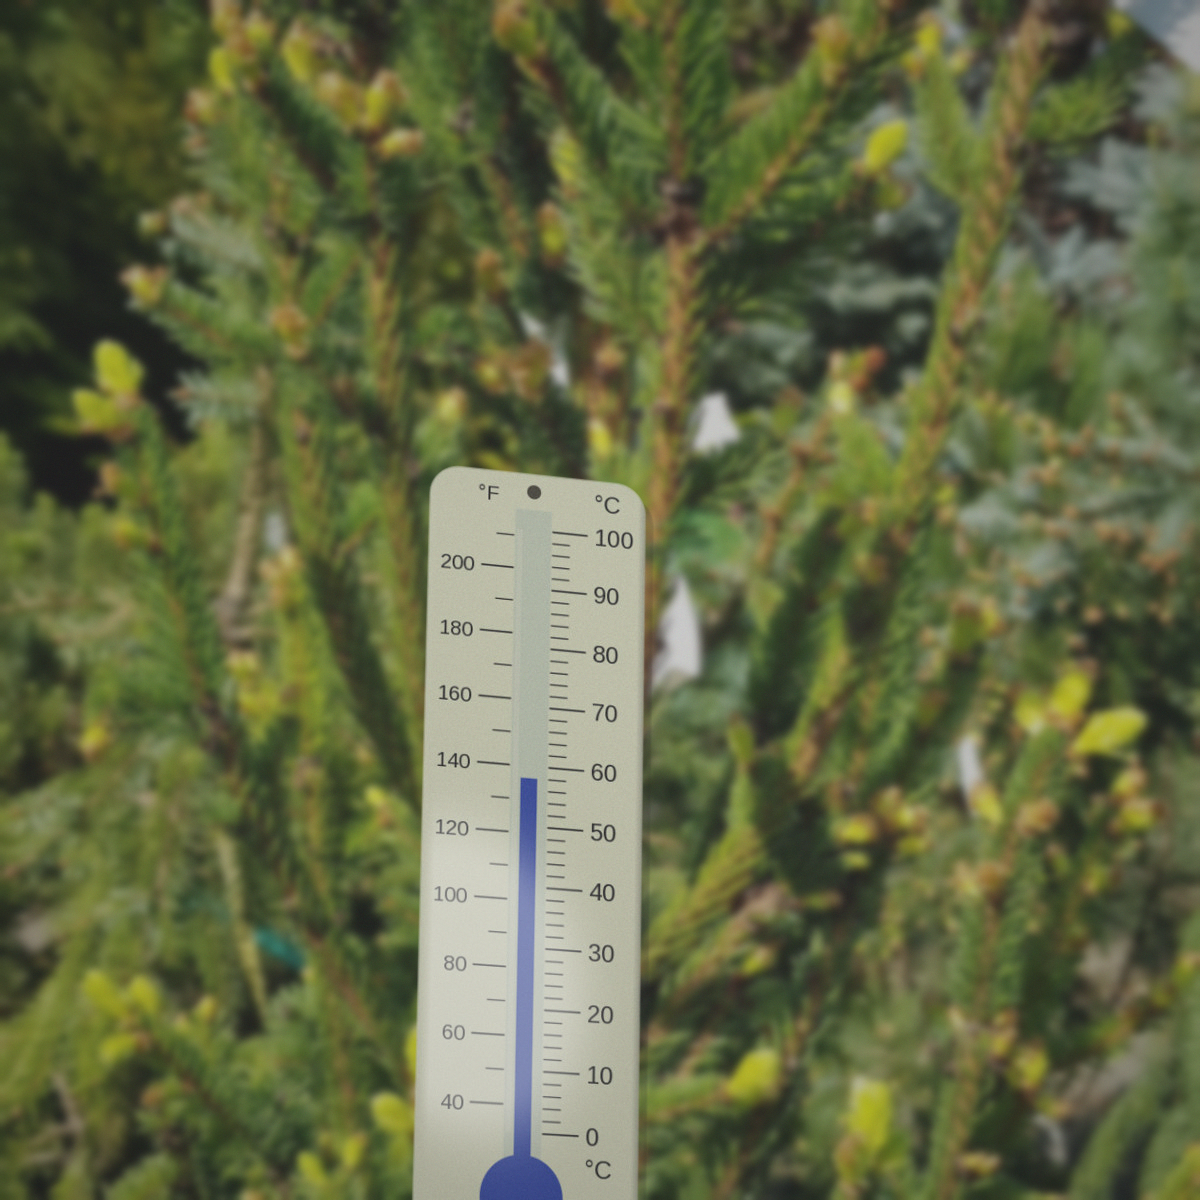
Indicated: 58 (°C)
